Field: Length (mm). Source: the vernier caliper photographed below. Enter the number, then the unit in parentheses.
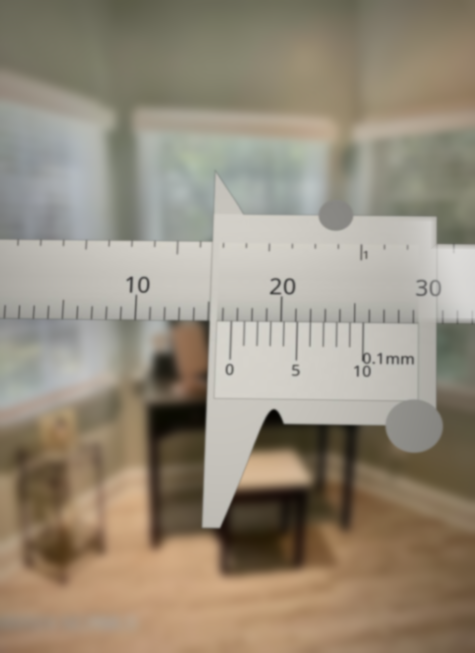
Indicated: 16.6 (mm)
